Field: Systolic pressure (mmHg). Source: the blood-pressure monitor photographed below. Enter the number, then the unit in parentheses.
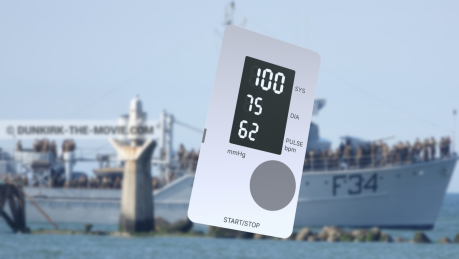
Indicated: 100 (mmHg)
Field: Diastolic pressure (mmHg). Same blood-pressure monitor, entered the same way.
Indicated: 75 (mmHg)
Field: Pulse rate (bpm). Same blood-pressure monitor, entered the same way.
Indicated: 62 (bpm)
